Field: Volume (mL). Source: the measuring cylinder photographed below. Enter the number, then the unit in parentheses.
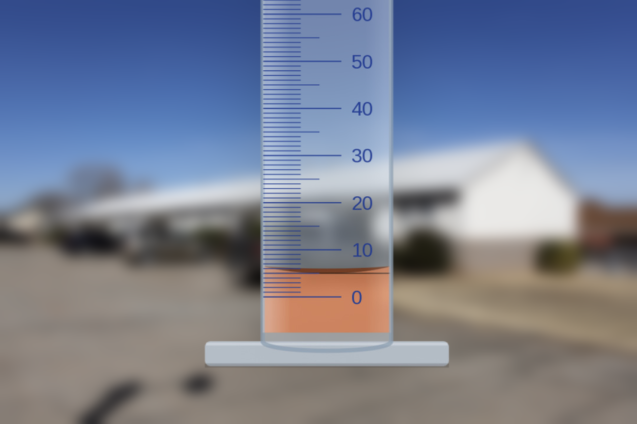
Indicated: 5 (mL)
